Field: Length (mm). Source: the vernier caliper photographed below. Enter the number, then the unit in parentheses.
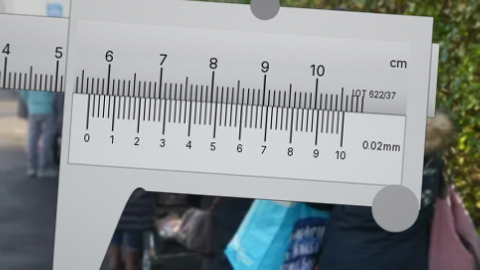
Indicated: 56.5 (mm)
